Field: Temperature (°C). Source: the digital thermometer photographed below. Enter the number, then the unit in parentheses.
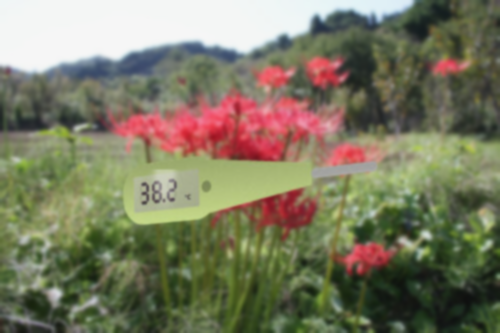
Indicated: 38.2 (°C)
